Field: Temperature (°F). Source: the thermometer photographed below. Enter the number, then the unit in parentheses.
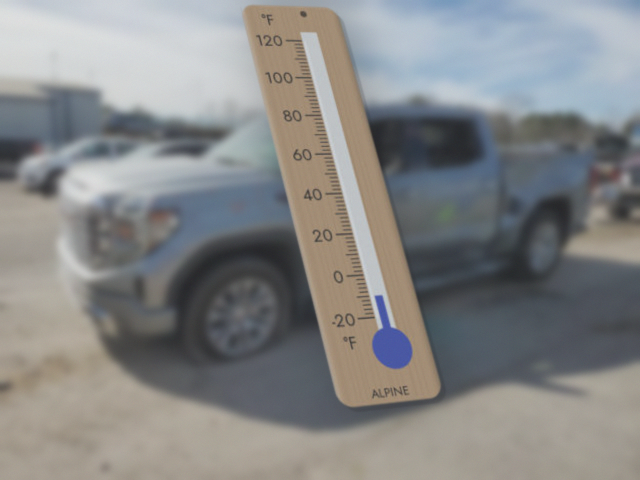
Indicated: -10 (°F)
